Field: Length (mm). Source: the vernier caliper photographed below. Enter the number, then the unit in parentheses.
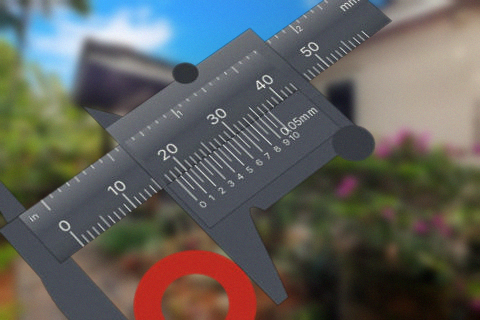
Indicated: 17.8 (mm)
